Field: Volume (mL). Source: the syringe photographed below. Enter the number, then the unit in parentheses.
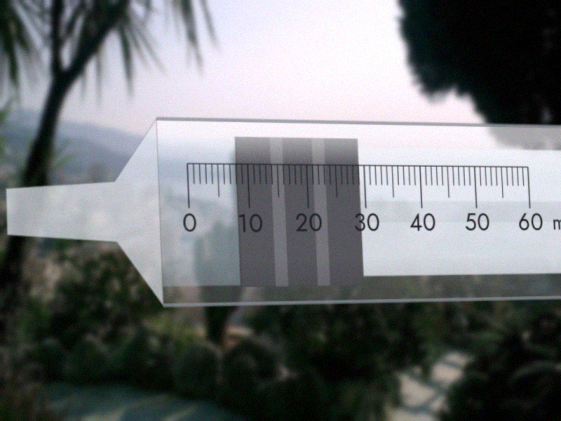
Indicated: 8 (mL)
